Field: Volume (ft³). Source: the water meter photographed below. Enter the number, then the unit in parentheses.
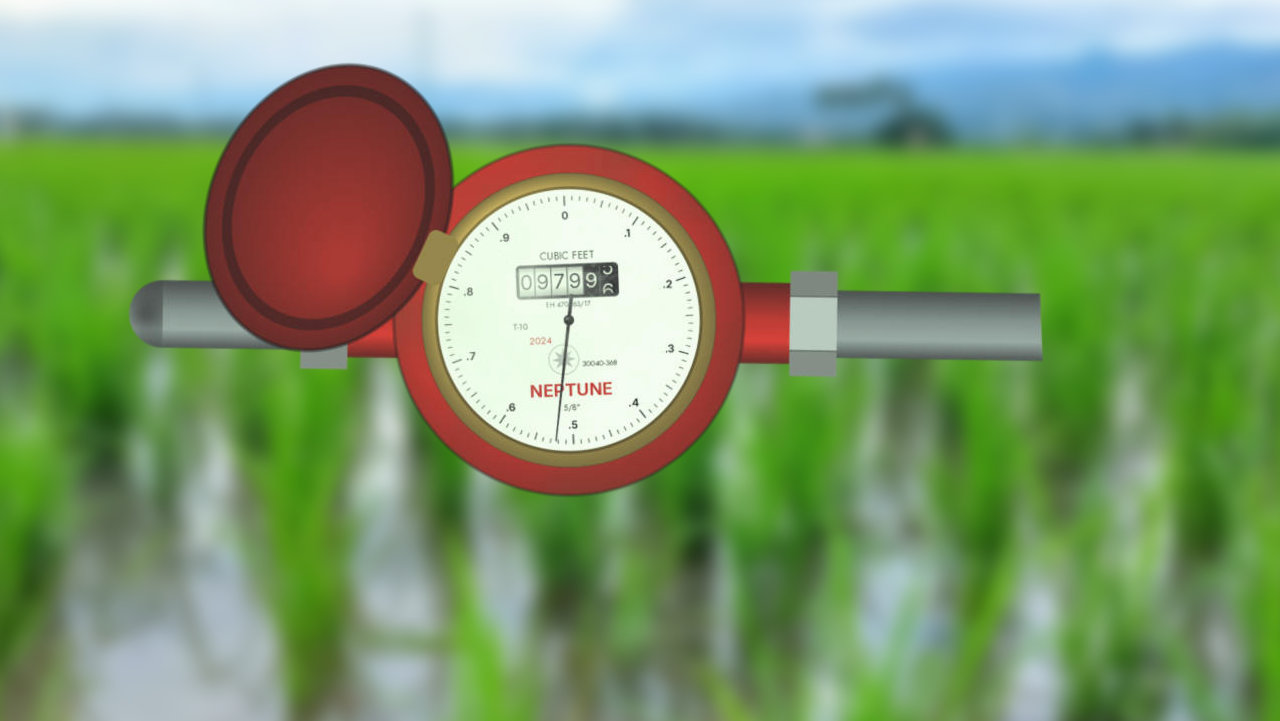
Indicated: 97995.52 (ft³)
